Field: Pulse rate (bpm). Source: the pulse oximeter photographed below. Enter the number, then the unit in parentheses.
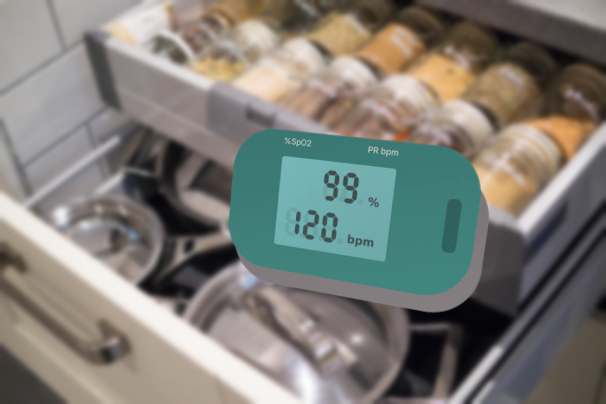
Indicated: 120 (bpm)
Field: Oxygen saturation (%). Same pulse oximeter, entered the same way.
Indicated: 99 (%)
